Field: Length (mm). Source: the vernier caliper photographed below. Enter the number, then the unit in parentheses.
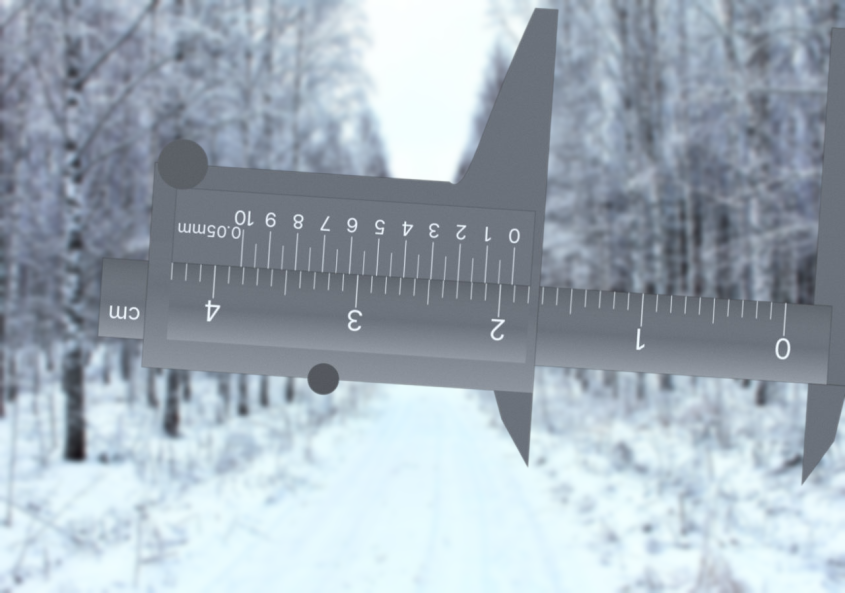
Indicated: 19.2 (mm)
